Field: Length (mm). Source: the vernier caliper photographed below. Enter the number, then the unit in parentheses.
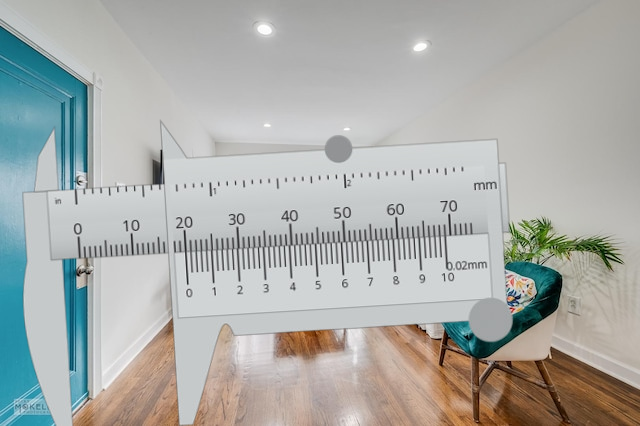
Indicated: 20.0 (mm)
